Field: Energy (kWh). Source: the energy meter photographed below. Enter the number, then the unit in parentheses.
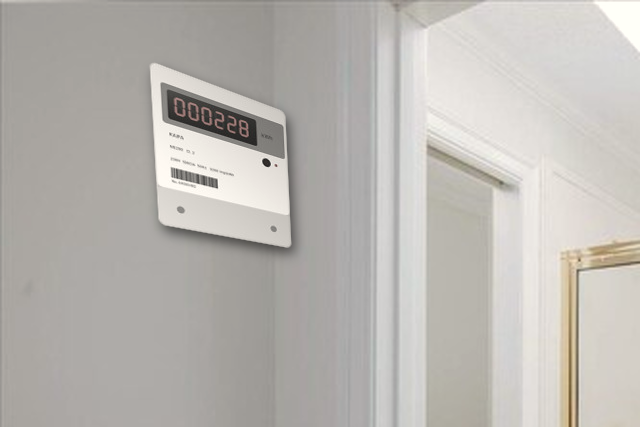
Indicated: 228 (kWh)
